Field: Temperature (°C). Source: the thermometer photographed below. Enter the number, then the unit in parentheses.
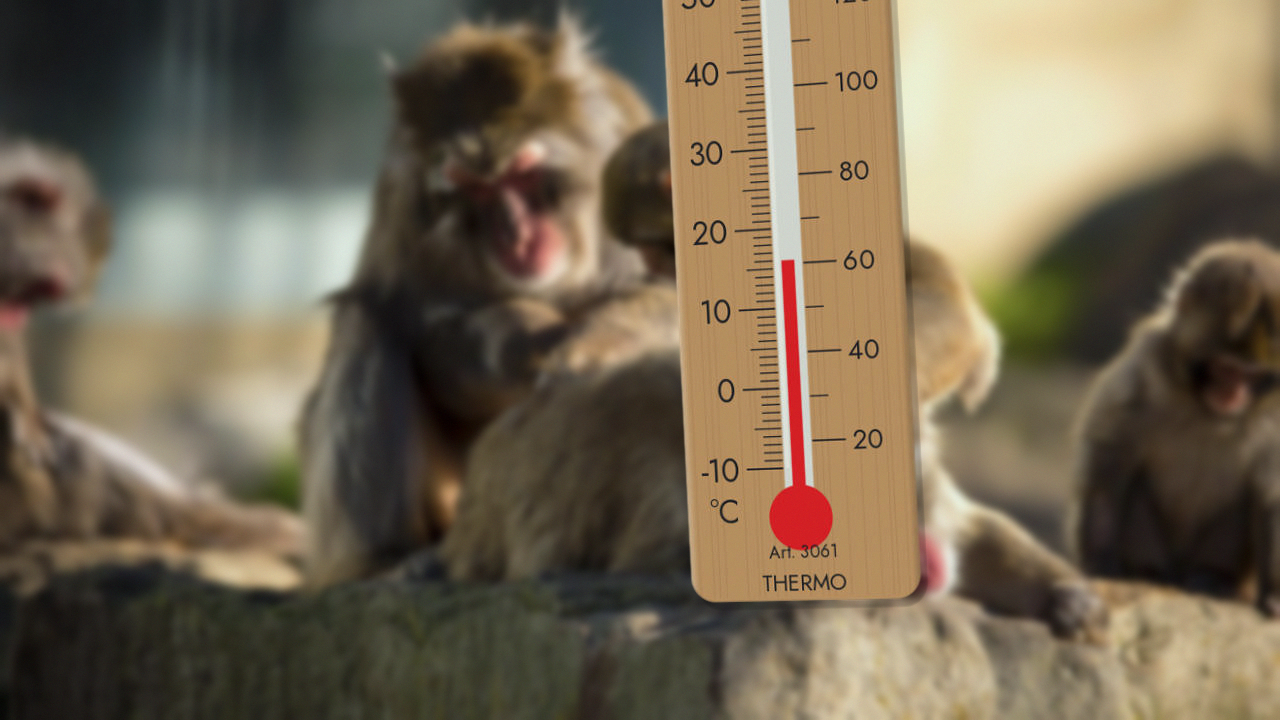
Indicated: 16 (°C)
